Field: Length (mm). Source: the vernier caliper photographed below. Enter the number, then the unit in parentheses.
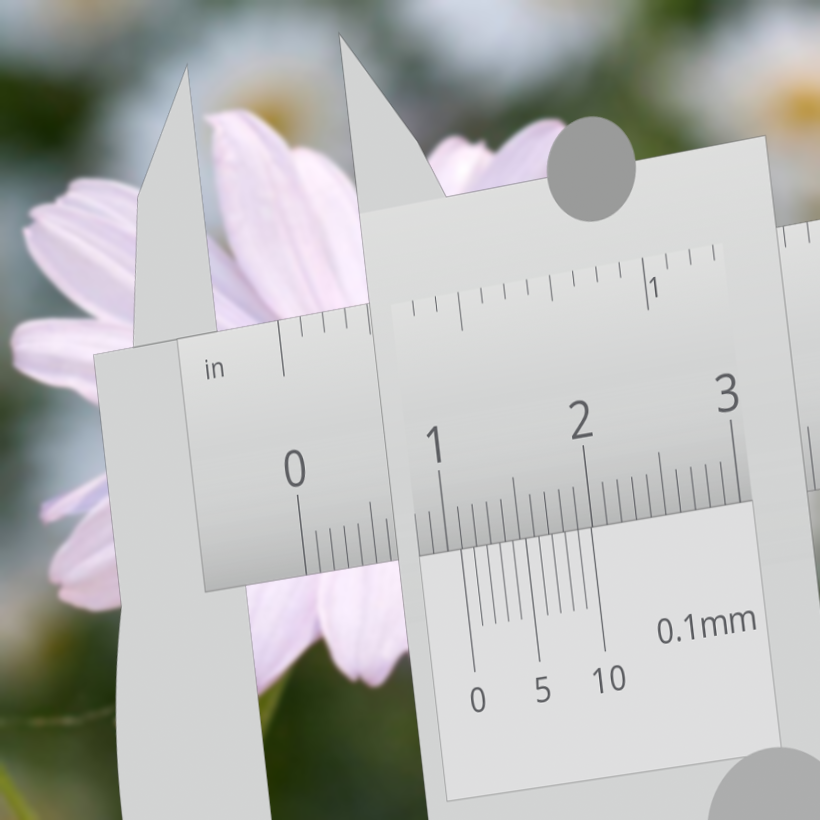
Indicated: 10.9 (mm)
